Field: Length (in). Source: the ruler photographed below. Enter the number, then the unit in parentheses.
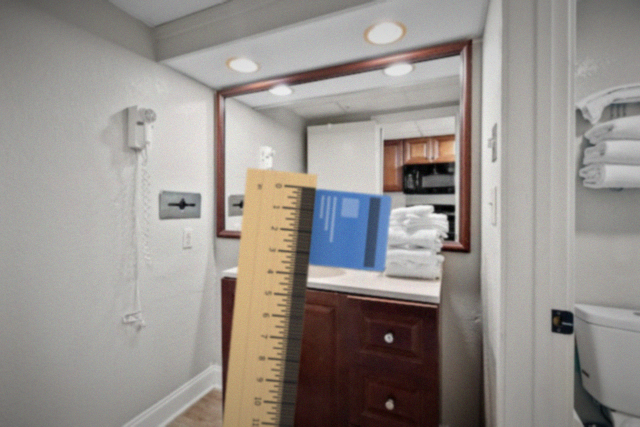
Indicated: 3.5 (in)
